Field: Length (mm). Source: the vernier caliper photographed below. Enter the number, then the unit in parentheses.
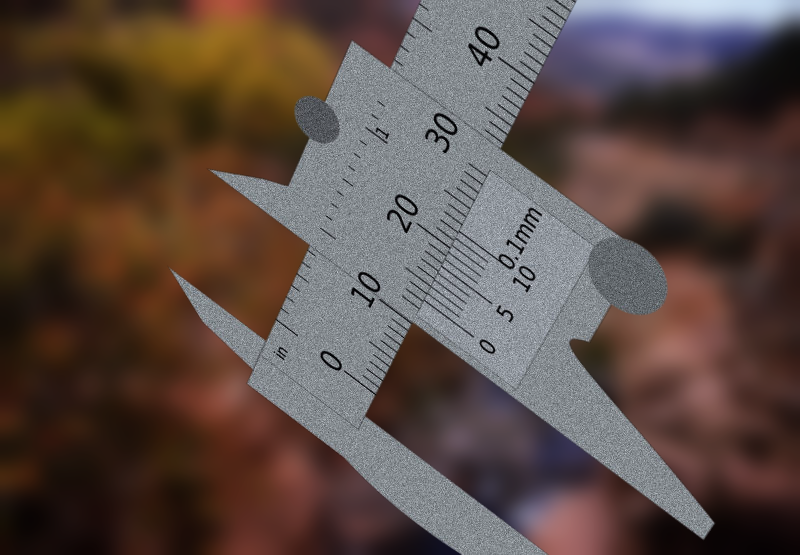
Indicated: 13.2 (mm)
